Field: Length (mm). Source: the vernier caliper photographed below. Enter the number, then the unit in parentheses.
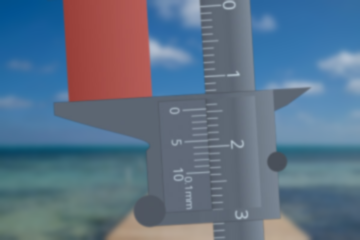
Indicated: 14.6 (mm)
